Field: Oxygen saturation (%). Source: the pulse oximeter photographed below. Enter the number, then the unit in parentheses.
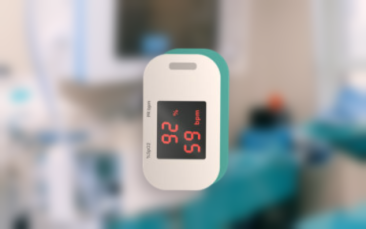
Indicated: 92 (%)
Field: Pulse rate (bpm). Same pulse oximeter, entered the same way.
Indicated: 59 (bpm)
